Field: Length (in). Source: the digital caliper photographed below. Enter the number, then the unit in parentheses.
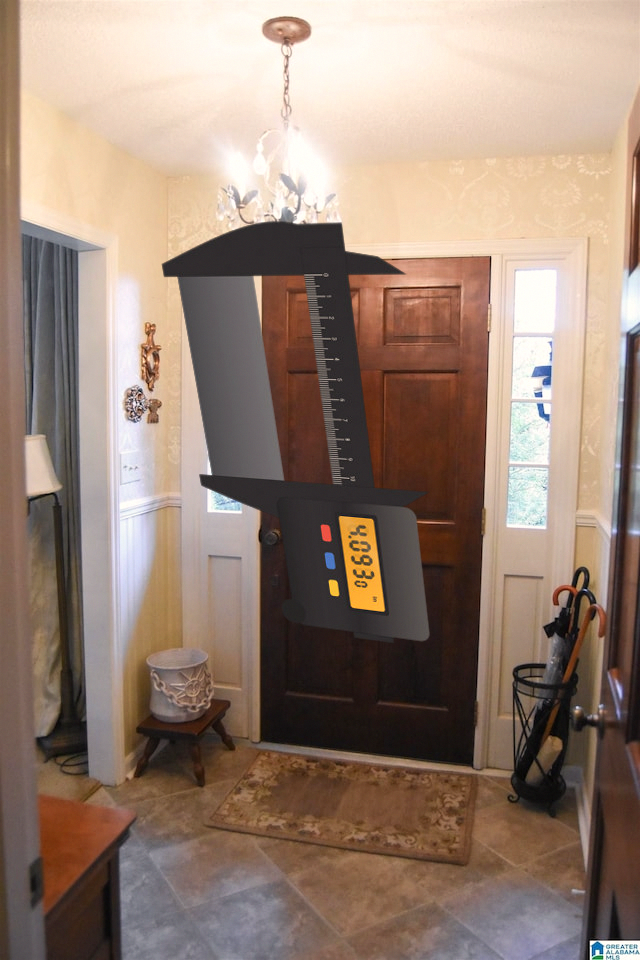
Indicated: 4.0930 (in)
